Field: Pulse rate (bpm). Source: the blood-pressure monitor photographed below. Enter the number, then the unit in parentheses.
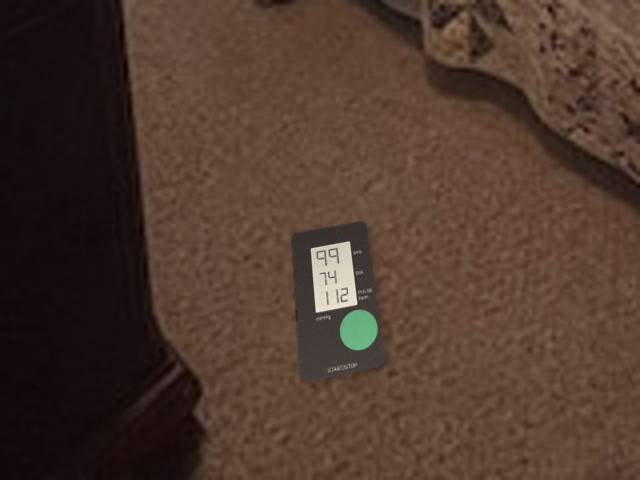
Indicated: 112 (bpm)
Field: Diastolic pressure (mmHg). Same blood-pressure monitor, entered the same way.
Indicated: 74 (mmHg)
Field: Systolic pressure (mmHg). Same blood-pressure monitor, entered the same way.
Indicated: 99 (mmHg)
